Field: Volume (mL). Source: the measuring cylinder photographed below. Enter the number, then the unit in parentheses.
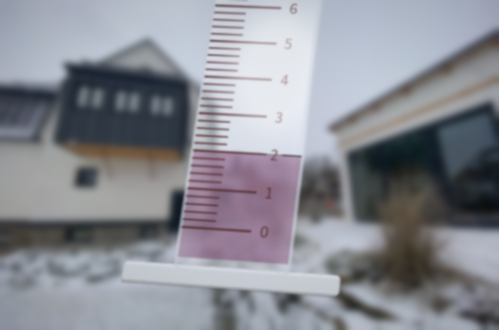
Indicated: 2 (mL)
